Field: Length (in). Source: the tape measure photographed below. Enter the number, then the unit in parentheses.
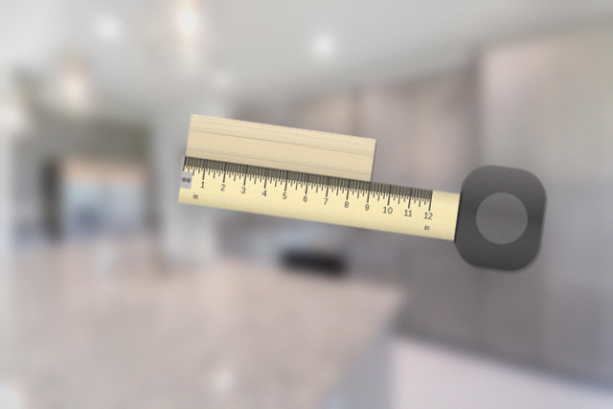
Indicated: 9 (in)
